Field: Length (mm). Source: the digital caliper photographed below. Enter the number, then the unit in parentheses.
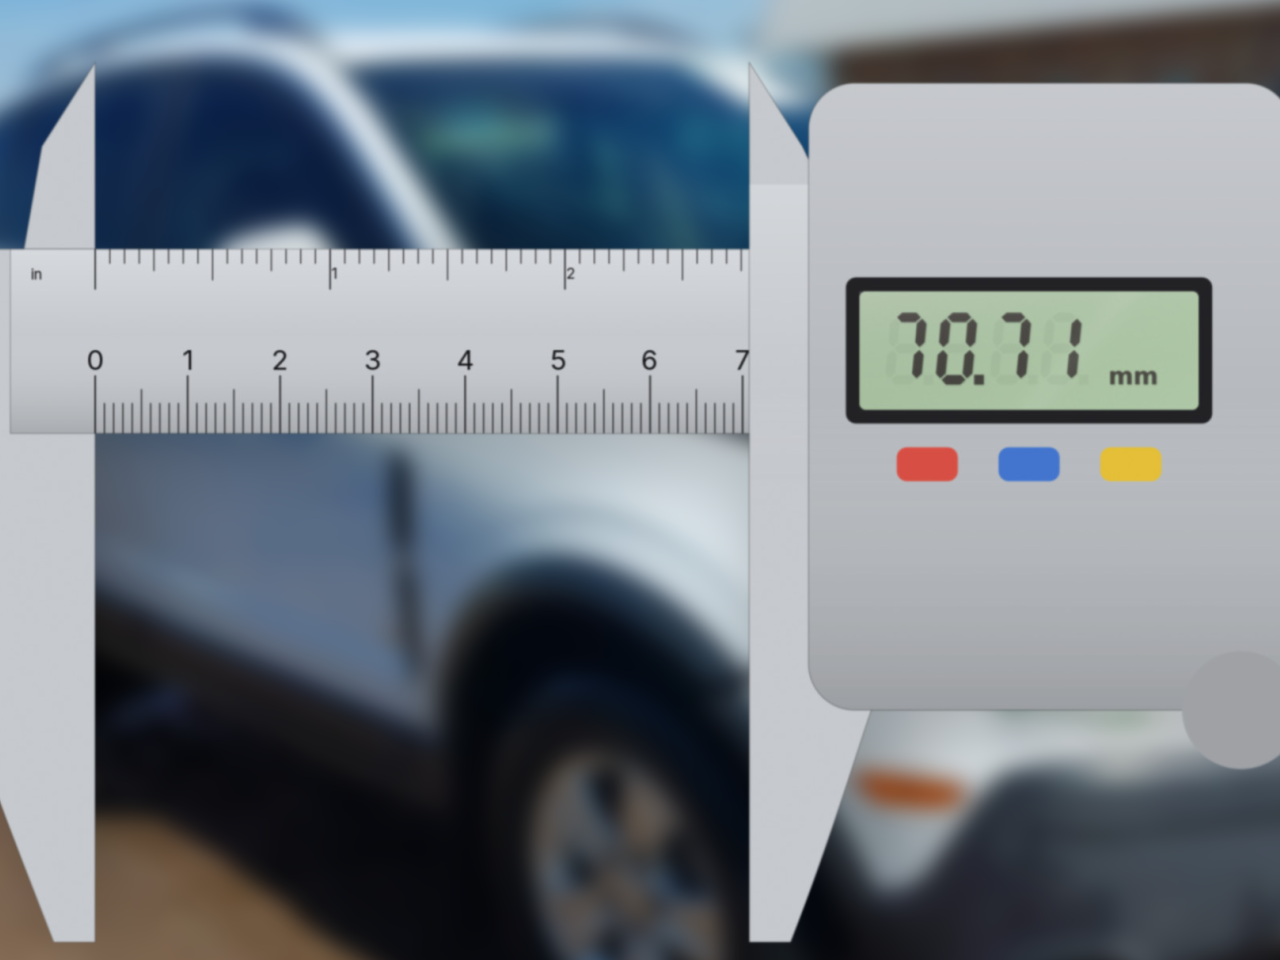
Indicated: 70.71 (mm)
